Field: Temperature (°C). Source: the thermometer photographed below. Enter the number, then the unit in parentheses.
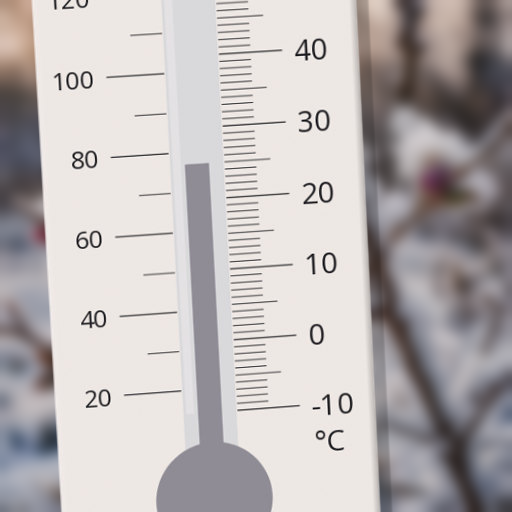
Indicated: 25 (°C)
